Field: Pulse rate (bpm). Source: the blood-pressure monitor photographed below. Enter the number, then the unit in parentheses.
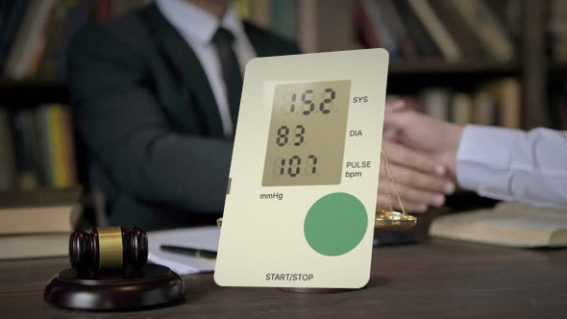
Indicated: 107 (bpm)
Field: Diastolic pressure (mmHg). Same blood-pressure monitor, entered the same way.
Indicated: 83 (mmHg)
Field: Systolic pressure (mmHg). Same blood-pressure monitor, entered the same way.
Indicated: 152 (mmHg)
